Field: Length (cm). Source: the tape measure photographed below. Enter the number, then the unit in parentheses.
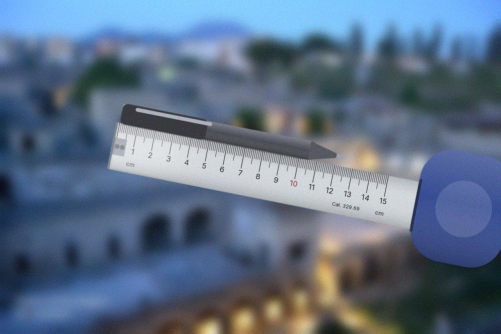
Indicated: 12.5 (cm)
